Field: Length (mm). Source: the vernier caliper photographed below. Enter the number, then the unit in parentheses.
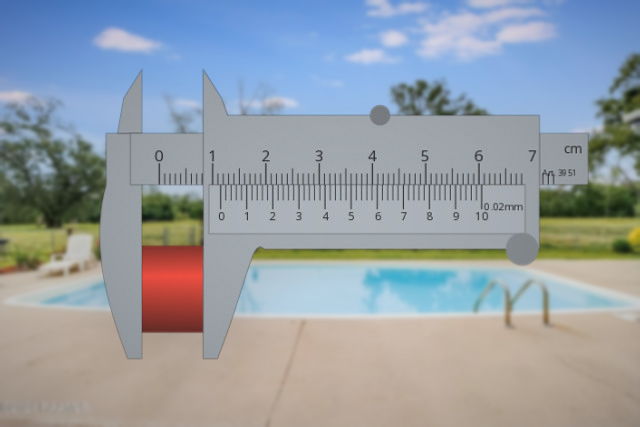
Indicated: 11.5 (mm)
